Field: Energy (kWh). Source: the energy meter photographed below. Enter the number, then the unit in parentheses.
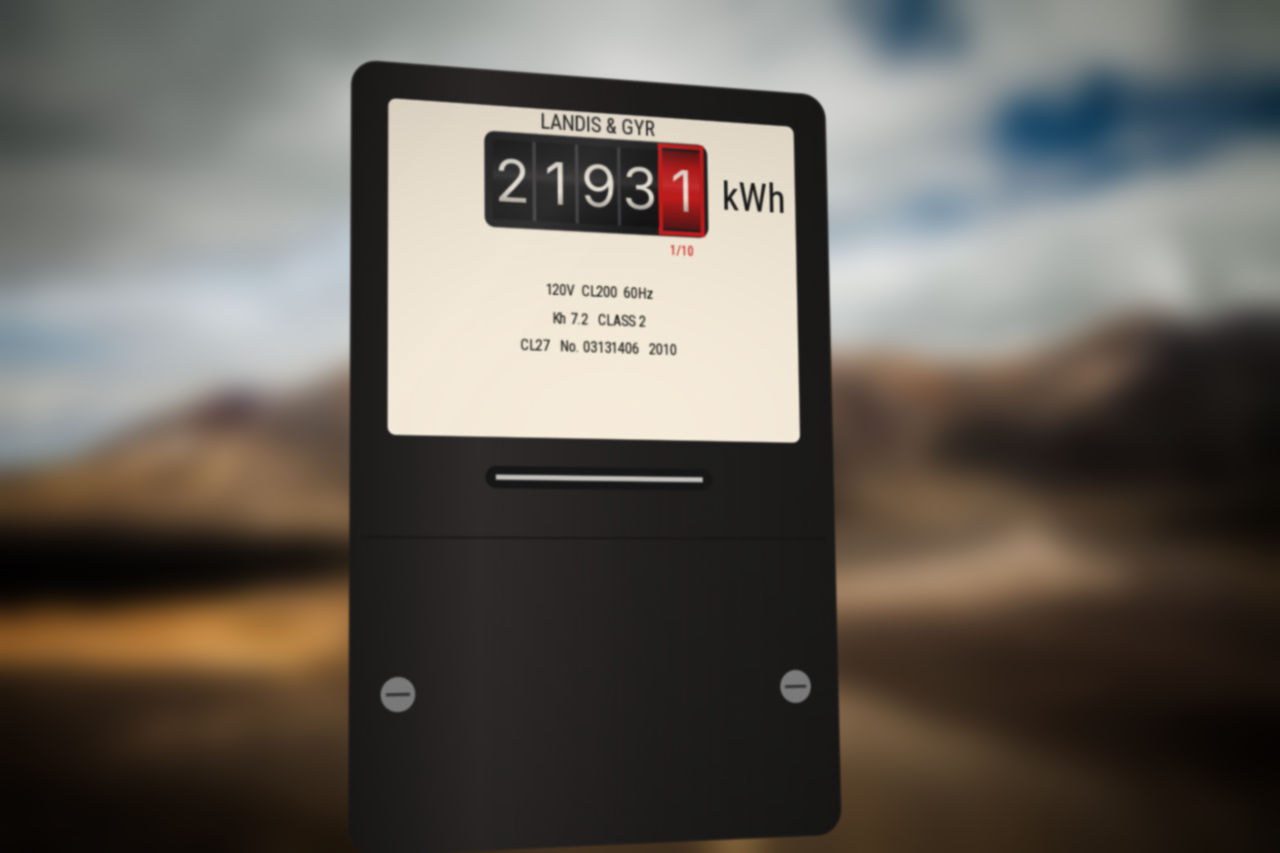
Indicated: 2193.1 (kWh)
